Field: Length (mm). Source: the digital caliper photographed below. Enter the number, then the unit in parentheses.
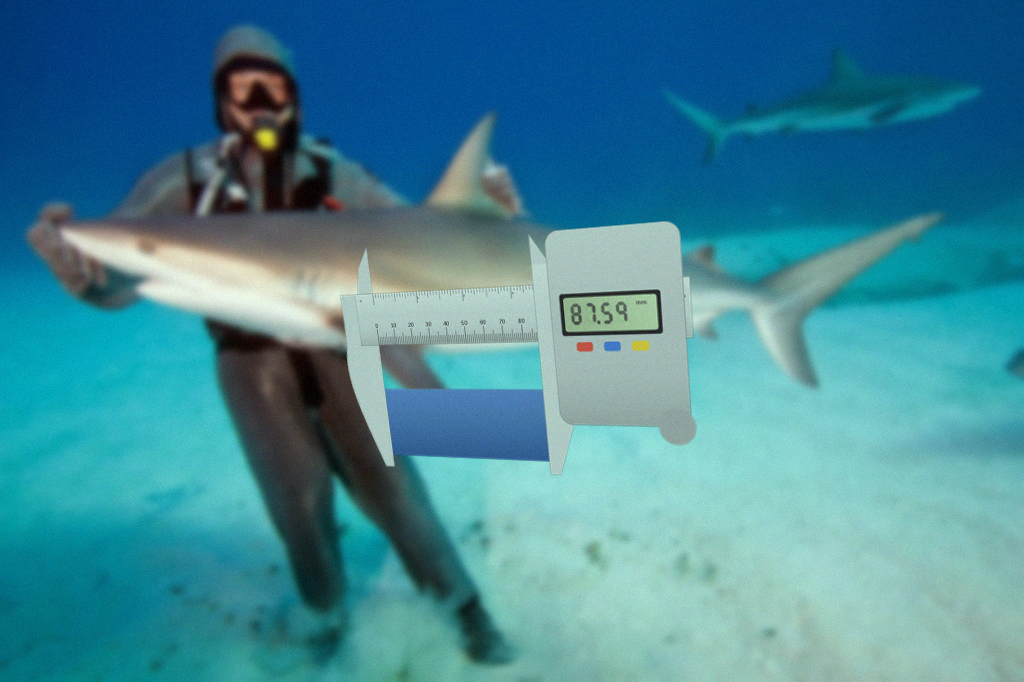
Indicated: 87.59 (mm)
